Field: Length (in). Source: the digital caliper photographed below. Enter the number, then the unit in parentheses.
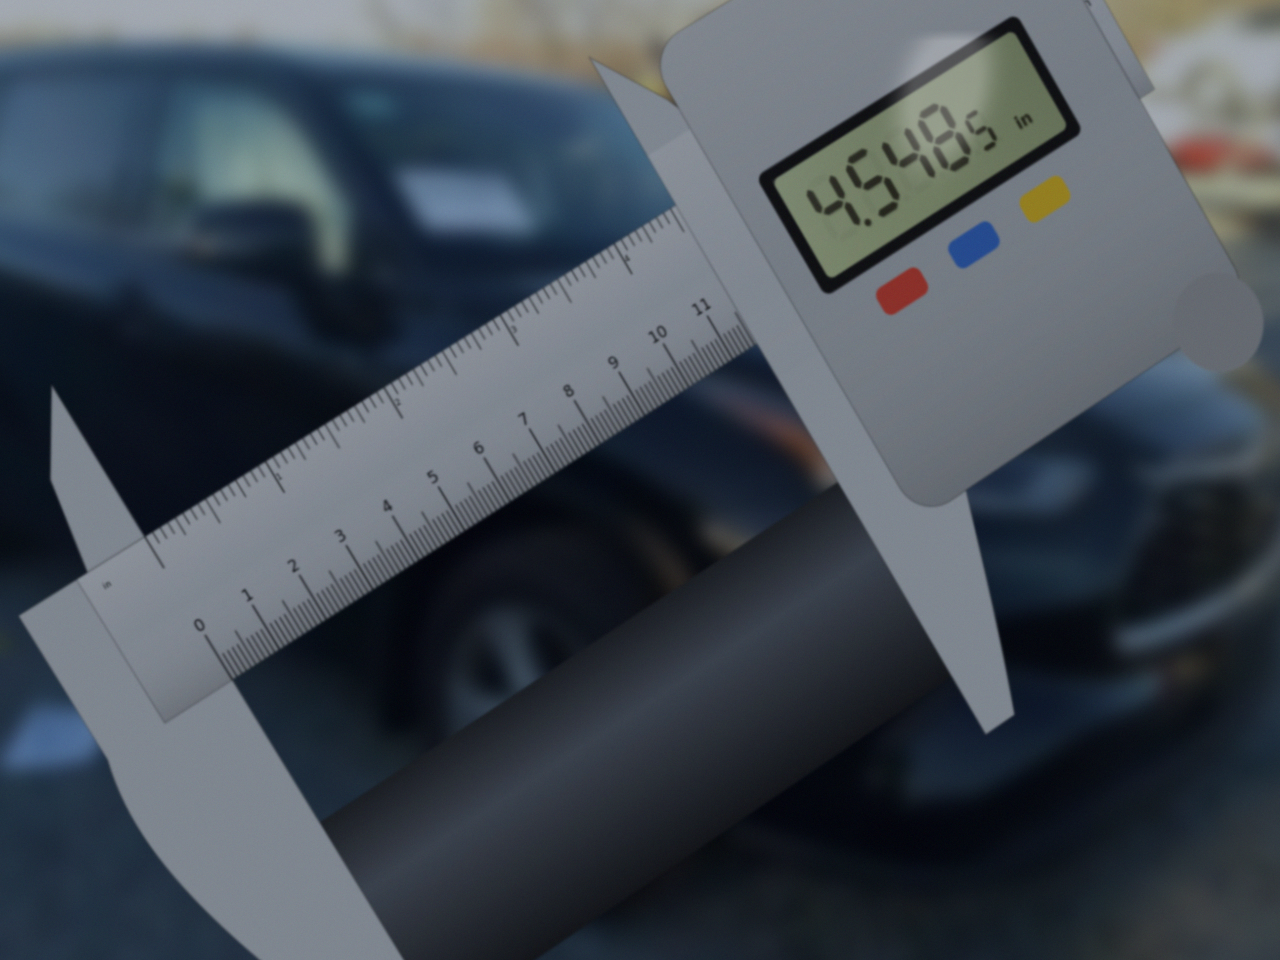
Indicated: 4.5485 (in)
